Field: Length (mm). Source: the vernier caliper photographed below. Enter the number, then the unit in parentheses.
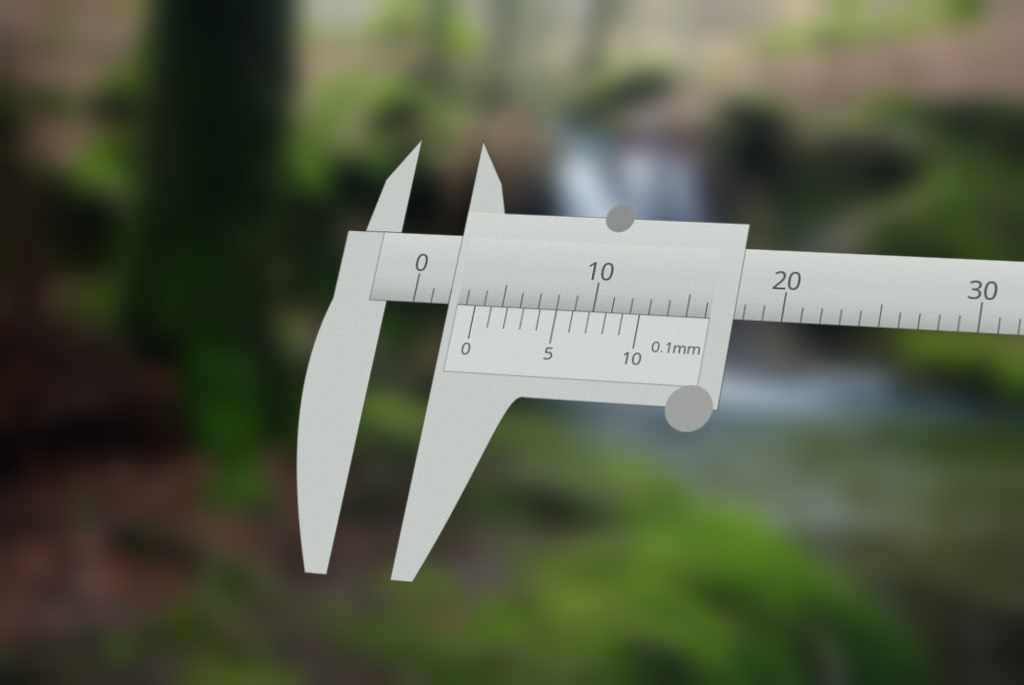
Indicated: 3.5 (mm)
